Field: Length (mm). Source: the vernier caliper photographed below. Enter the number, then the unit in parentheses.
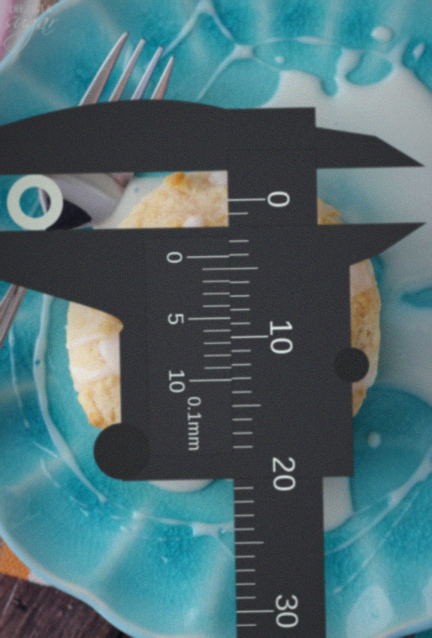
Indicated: 4.1 (mm)
